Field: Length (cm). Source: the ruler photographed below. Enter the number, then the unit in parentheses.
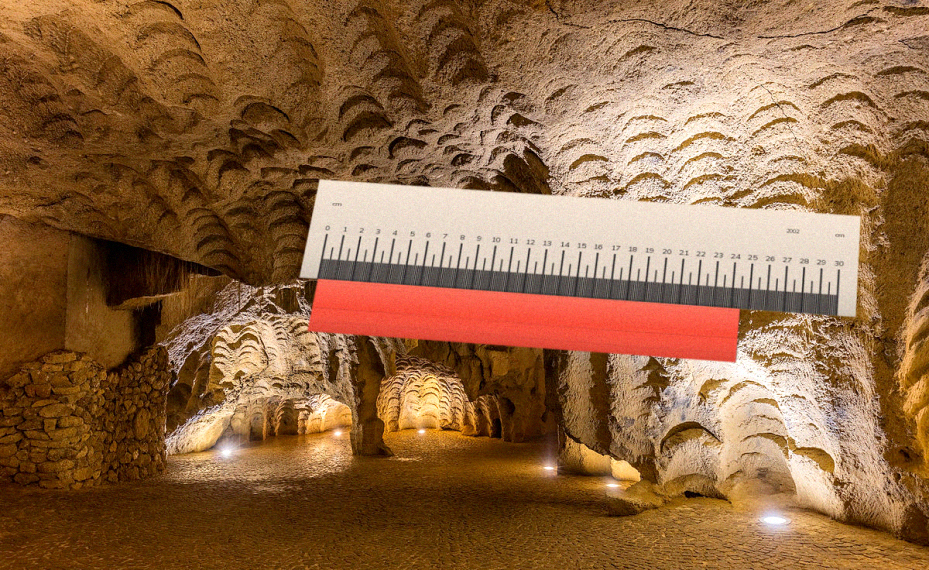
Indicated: 24.5 (cm)
